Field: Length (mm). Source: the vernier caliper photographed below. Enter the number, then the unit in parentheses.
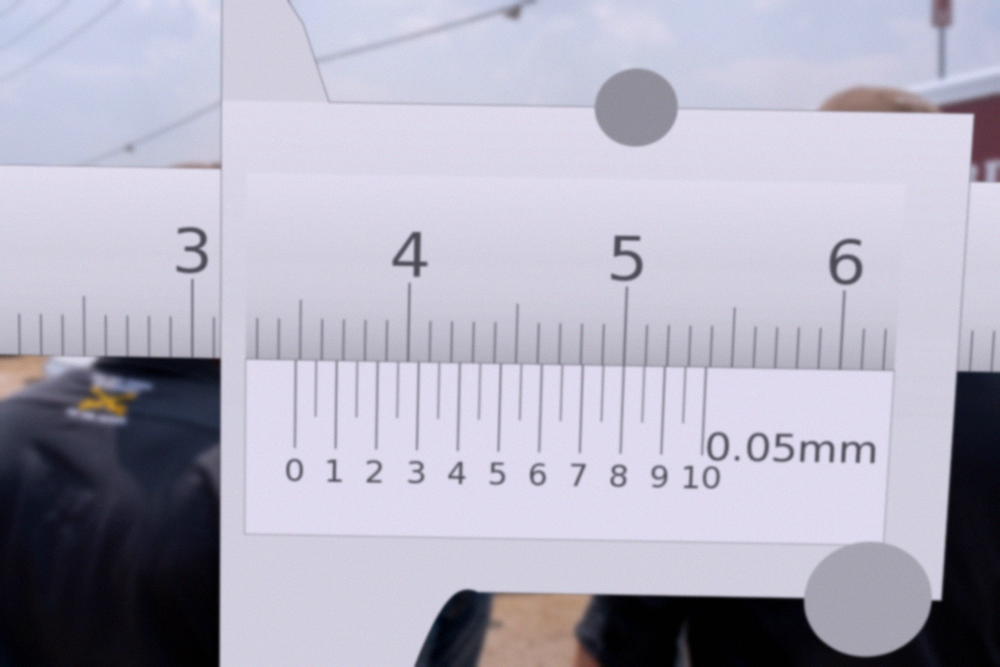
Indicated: 34.8 (mm)
